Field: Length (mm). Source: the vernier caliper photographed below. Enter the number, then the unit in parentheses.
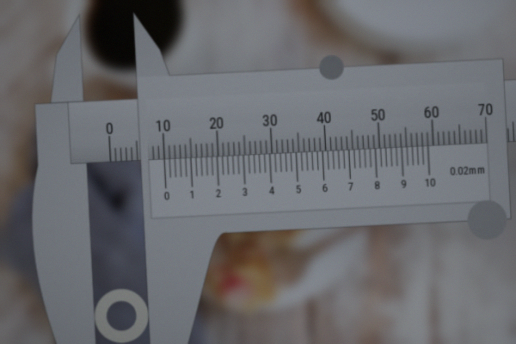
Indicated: 10.0 (mm)
